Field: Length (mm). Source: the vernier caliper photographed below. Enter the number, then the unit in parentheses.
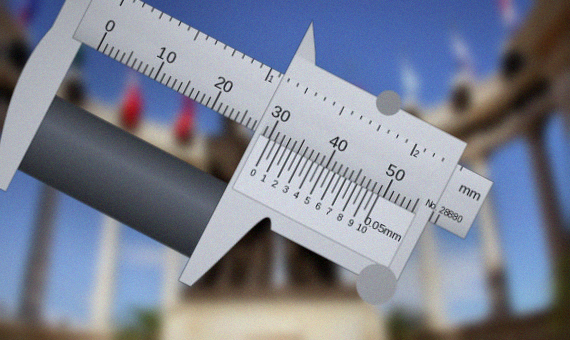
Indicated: 30.2 (mm)
